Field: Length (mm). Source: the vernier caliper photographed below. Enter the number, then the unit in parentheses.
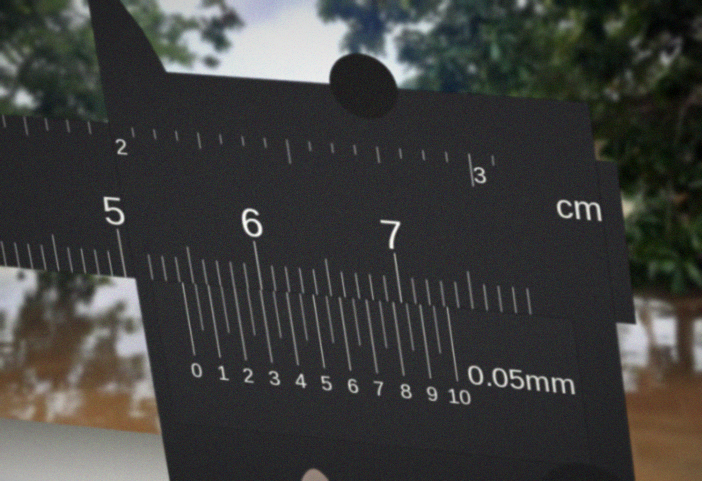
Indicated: 54.2 (mm)
